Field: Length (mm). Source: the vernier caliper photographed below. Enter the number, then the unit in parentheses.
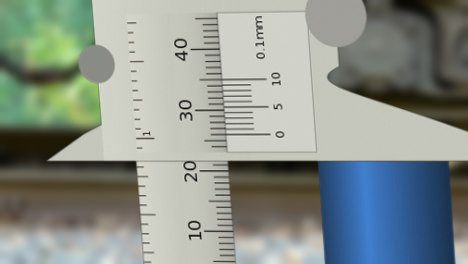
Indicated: 26.0 (mm)
